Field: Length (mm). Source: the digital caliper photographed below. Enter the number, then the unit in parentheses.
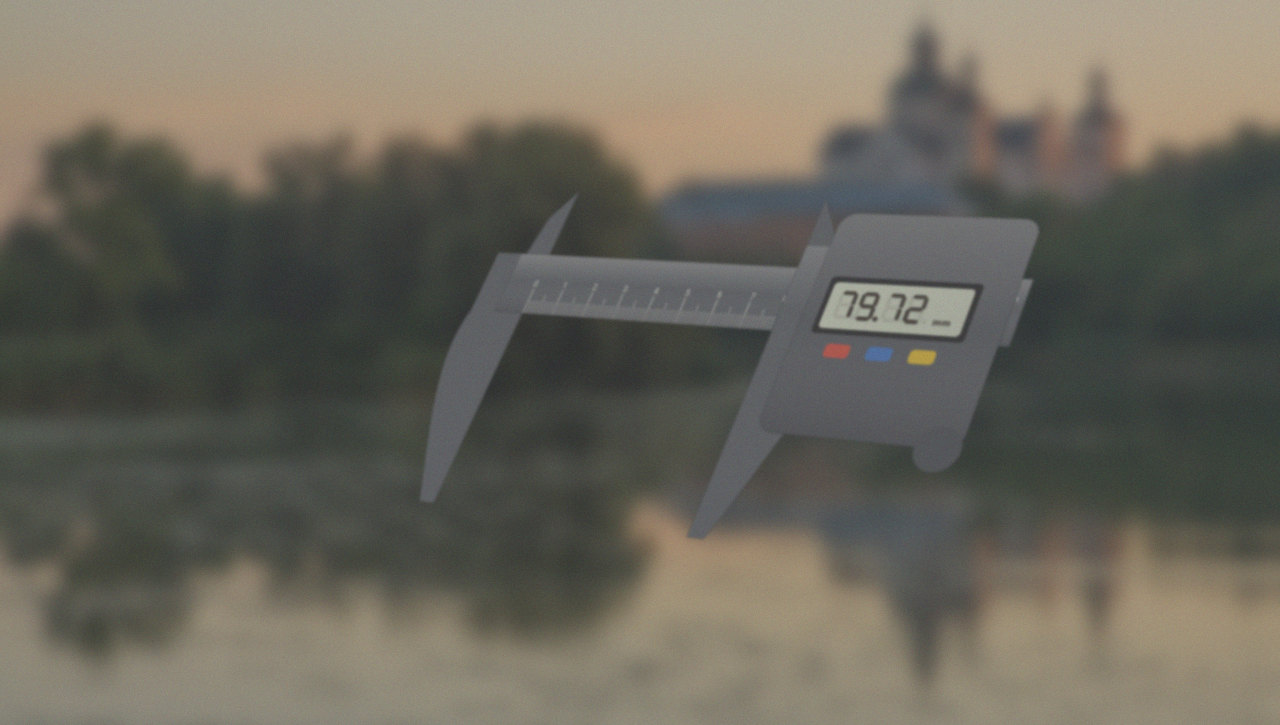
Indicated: 79.72 (mm)
